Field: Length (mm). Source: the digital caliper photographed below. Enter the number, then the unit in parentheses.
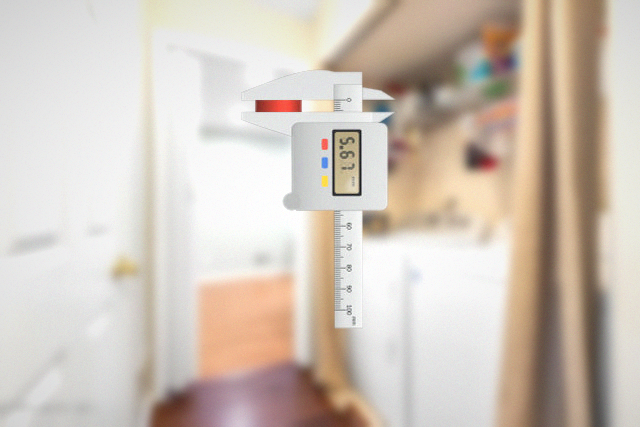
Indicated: 5.67 (mm)
